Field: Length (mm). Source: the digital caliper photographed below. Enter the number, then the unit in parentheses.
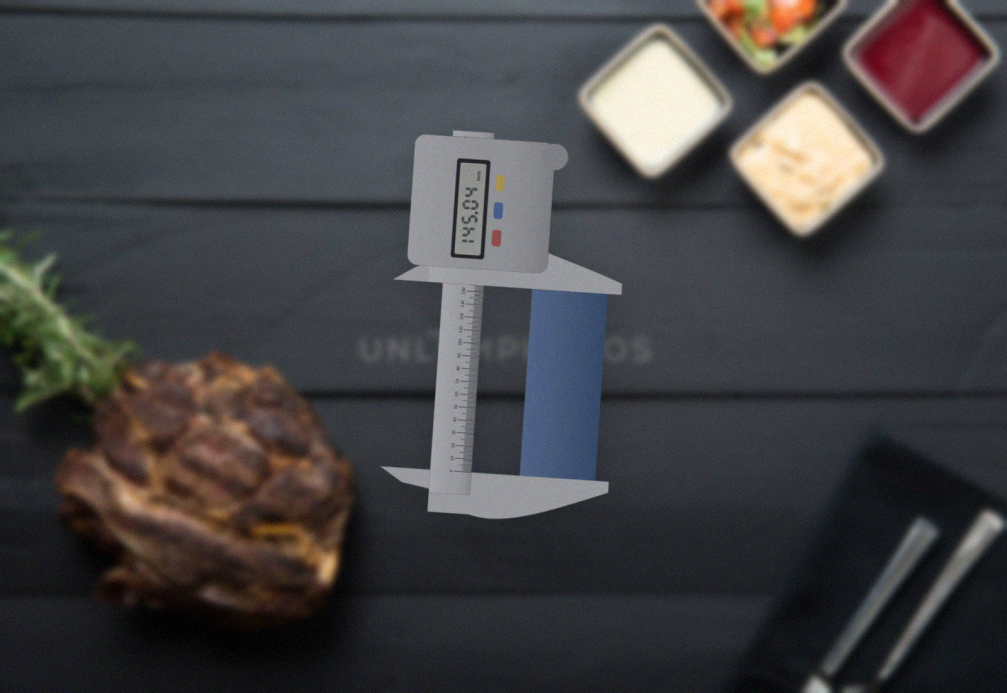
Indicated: 145.04 (mm)
